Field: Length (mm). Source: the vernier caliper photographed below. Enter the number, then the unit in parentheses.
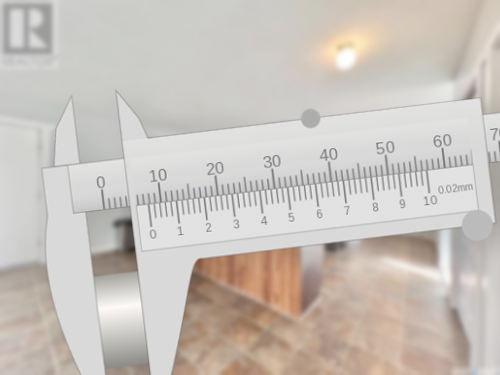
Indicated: 7.8 (mm)
